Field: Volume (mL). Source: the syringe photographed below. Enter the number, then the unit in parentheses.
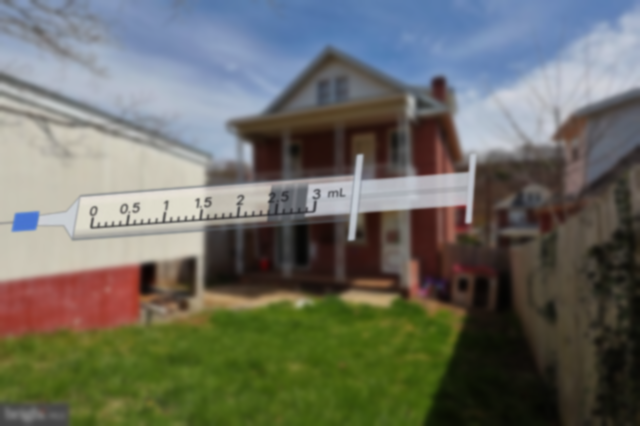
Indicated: 2.4 (mL)
